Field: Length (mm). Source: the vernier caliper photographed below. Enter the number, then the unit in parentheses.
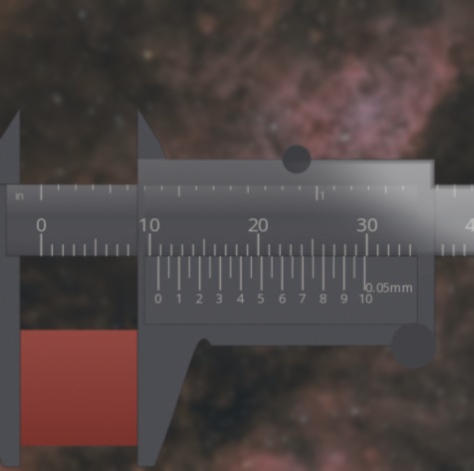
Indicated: 10.8 (mm)
